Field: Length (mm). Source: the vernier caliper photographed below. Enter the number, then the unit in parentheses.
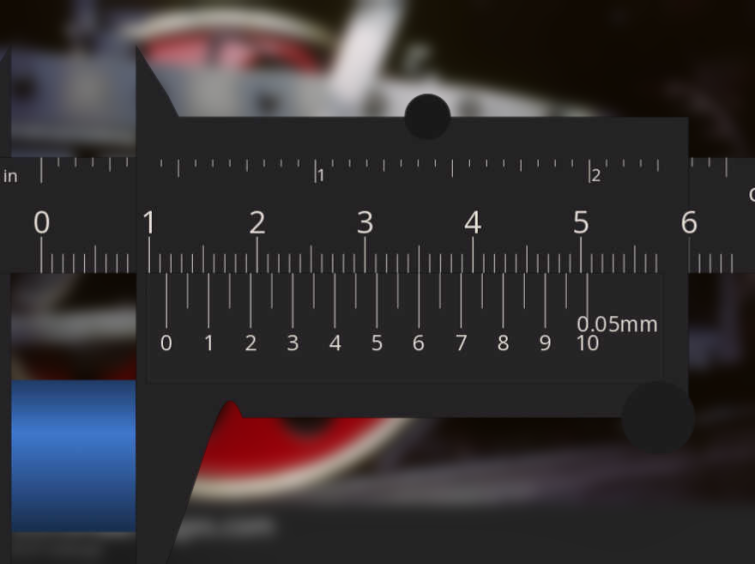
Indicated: 11.6 (mm)
